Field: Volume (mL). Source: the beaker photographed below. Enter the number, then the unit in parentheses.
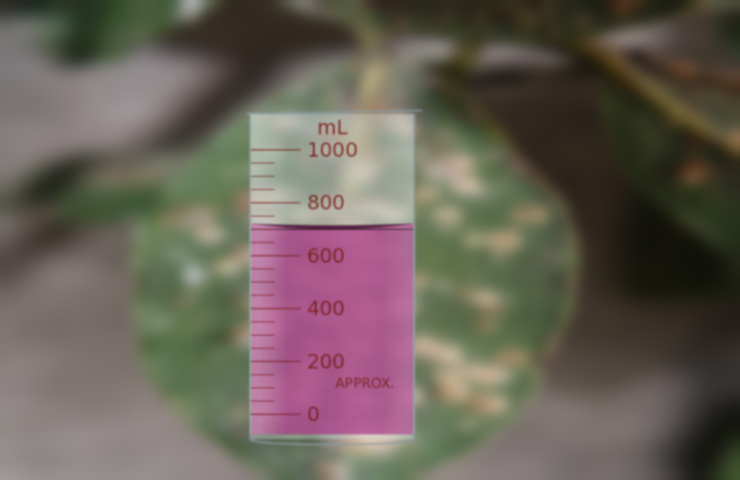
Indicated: 700 (mL)
